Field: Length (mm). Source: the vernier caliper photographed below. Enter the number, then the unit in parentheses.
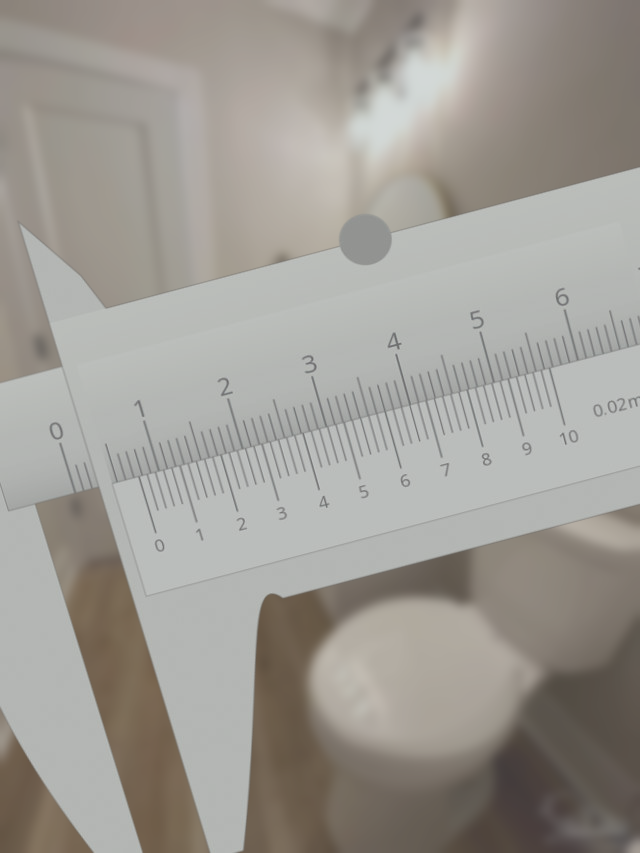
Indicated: 7.6 (mm)
